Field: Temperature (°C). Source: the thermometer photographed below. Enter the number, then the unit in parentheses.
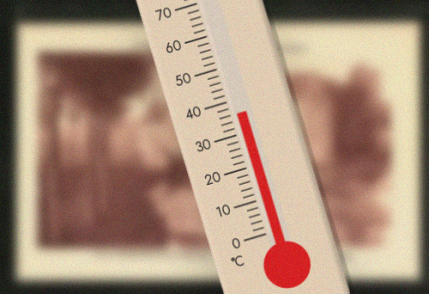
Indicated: 36 (°C)
